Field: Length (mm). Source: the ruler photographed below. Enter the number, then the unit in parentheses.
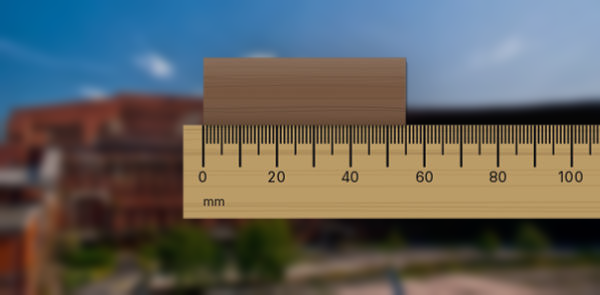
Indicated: 55 (mm)
